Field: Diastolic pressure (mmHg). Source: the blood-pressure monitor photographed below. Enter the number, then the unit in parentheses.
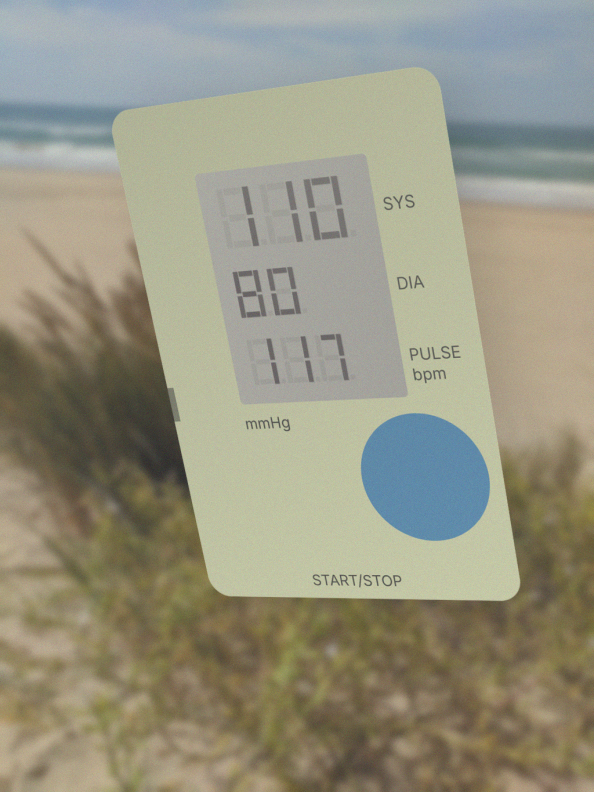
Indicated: 80 (mmHg)
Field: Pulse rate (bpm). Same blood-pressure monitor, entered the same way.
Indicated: 117 (bpm)
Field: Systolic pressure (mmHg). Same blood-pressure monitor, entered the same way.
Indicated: 110 (mmHg)
